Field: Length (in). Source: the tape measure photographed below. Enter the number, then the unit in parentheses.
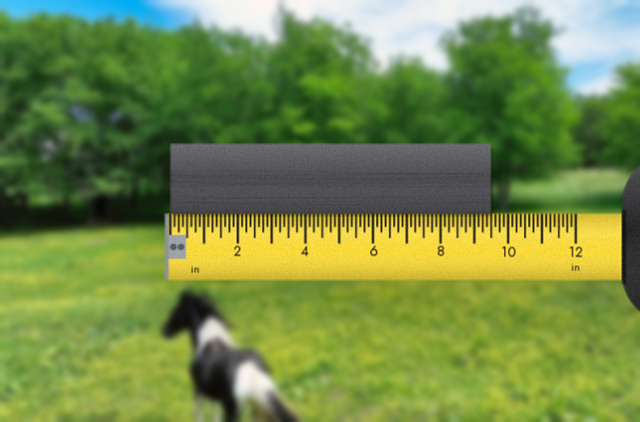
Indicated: 9.5 (in)
